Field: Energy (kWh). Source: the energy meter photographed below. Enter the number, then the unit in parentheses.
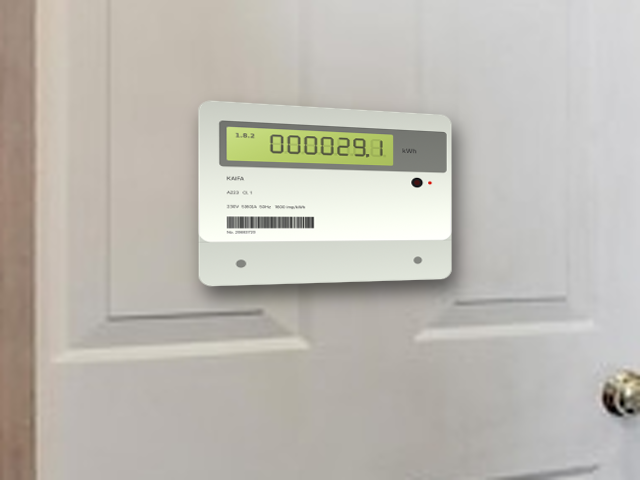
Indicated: 29.1 (kWh)
